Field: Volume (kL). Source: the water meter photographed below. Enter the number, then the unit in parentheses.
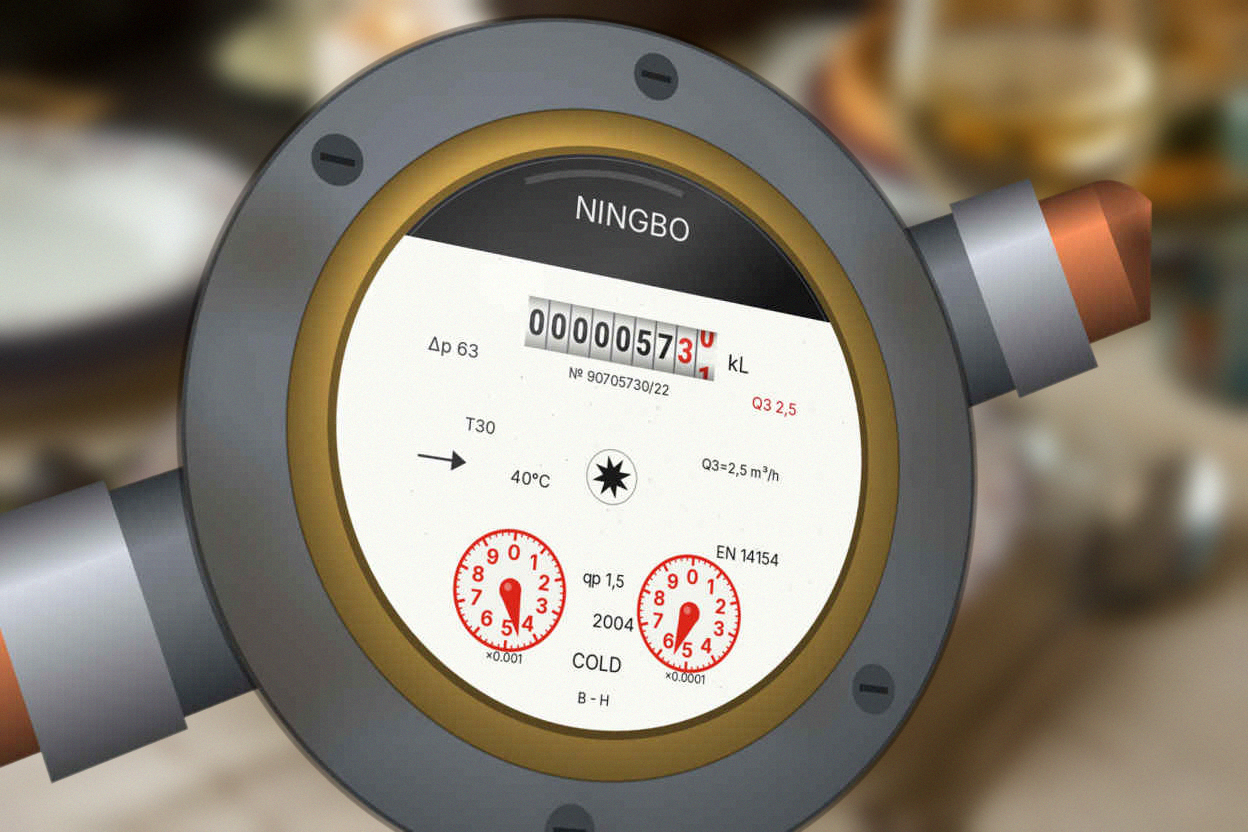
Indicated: 57.3045 (kL)
